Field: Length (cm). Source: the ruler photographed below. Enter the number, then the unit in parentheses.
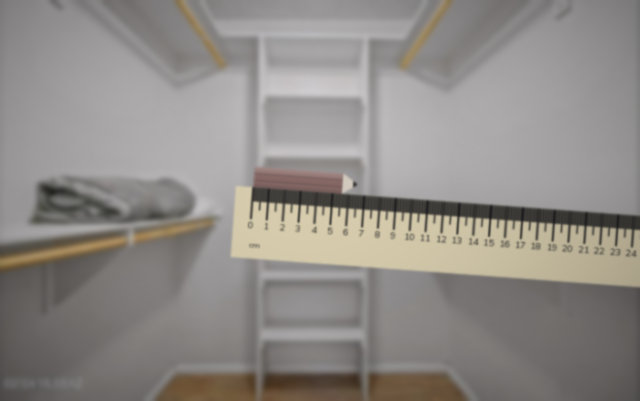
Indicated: 6.5 (cm)
